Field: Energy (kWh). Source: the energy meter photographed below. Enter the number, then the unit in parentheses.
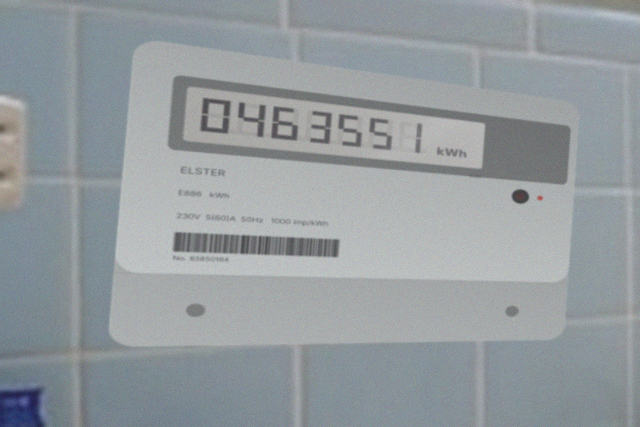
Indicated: 463551 (kWh)
